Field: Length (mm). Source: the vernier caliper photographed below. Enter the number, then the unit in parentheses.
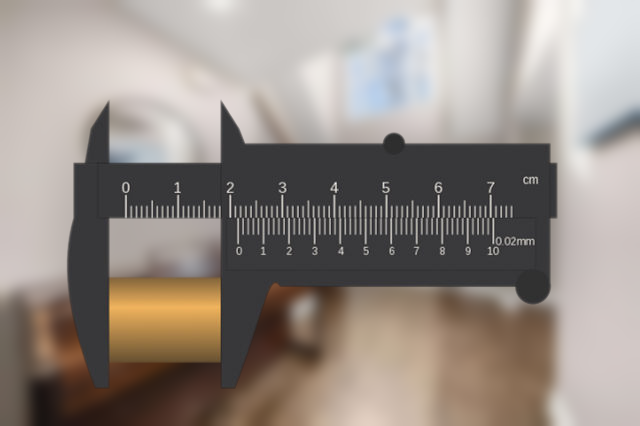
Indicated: 21.5 (mm)
